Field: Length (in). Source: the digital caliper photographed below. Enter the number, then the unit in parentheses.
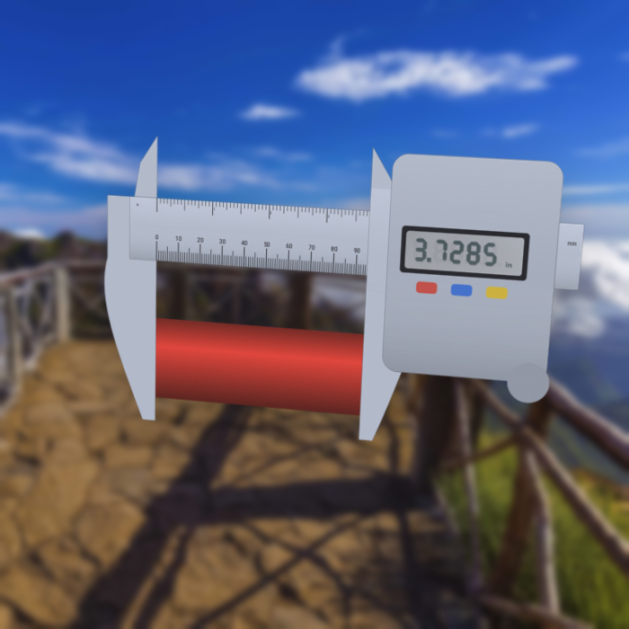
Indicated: 3.7285 (in)
